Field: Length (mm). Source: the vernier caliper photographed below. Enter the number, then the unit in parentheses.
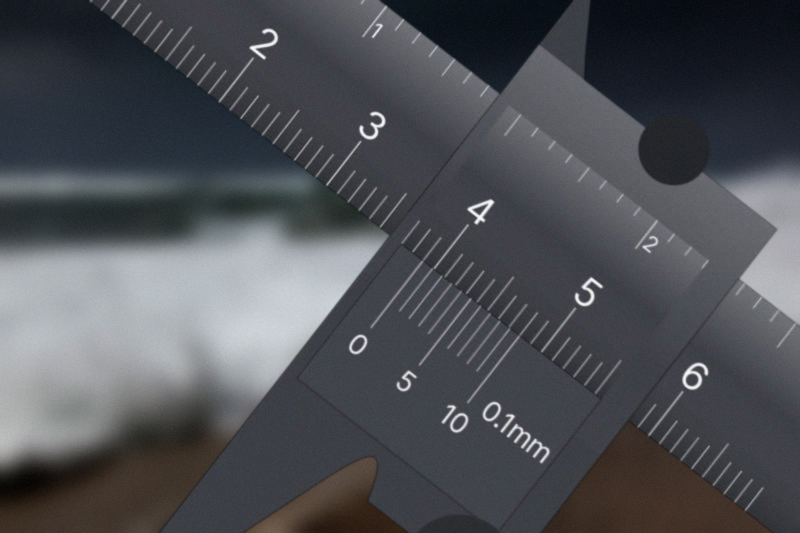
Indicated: 39.0 (mm)
